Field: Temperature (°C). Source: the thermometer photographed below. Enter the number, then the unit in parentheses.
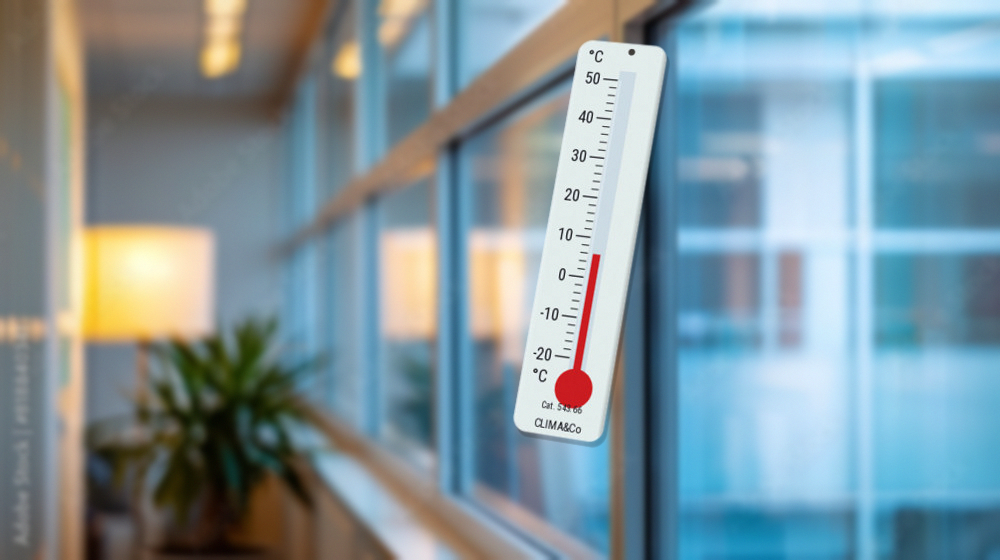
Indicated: 6 (°C)
